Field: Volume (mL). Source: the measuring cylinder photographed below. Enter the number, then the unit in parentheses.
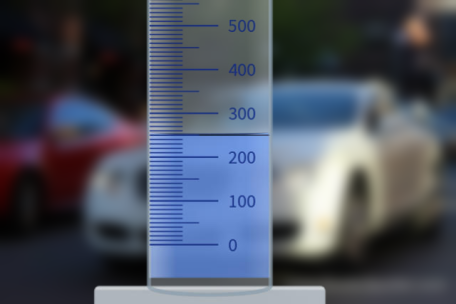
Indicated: 250 (mL)
